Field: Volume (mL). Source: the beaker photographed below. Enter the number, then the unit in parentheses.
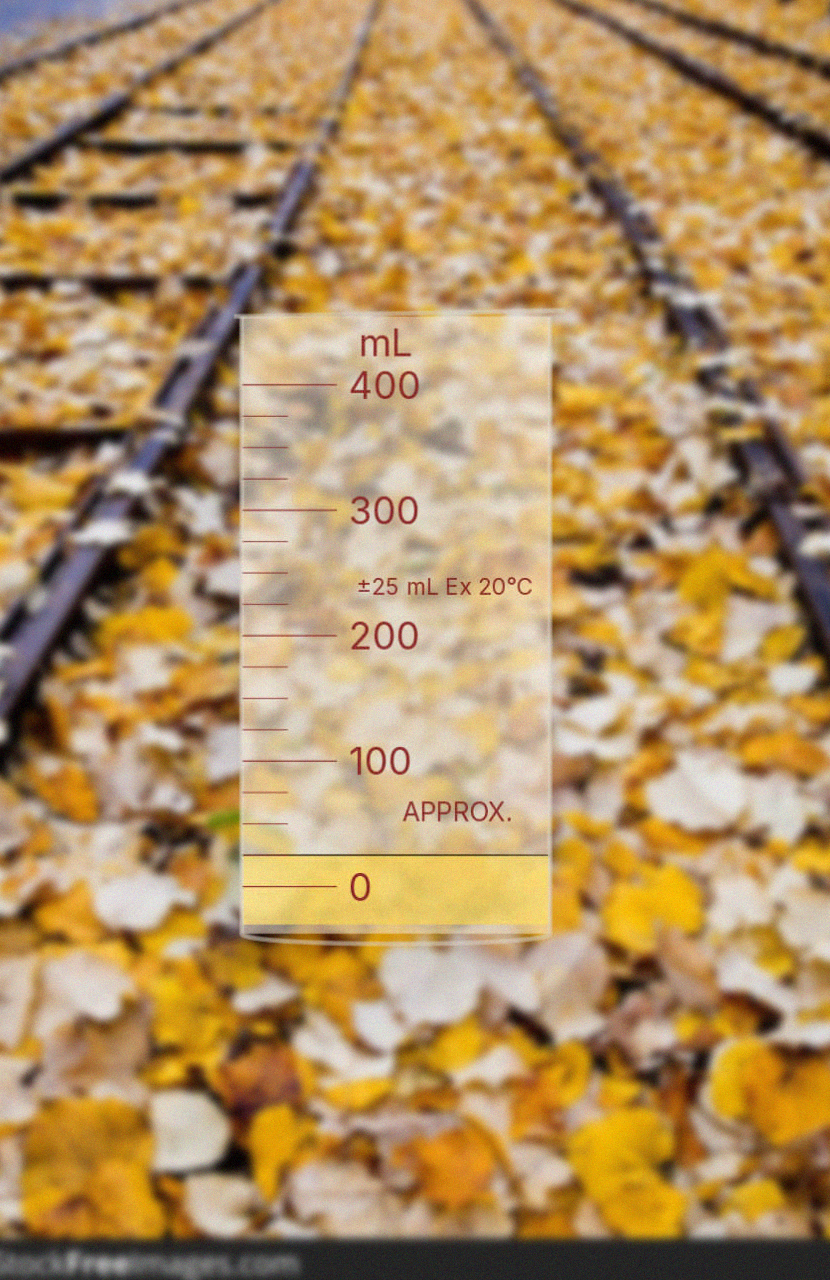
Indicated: 25 (mL)
